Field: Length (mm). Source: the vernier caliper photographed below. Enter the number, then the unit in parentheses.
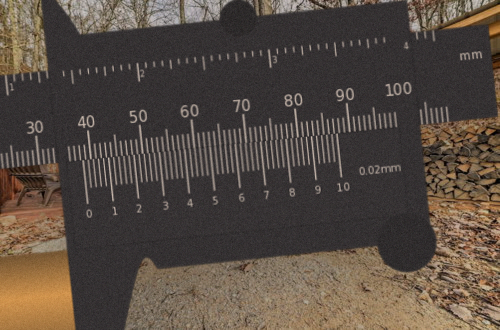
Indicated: 38.5 (mm)
